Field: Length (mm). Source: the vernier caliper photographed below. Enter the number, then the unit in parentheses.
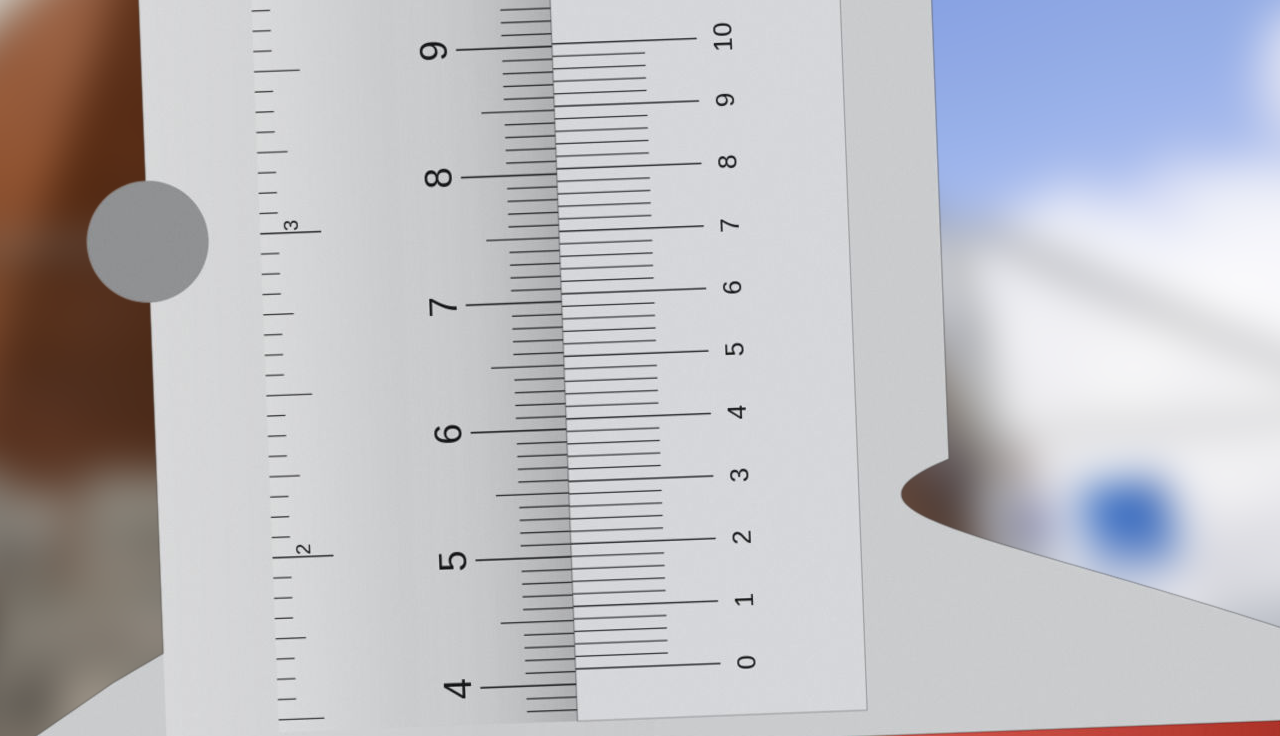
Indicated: 41.2 (mm)
